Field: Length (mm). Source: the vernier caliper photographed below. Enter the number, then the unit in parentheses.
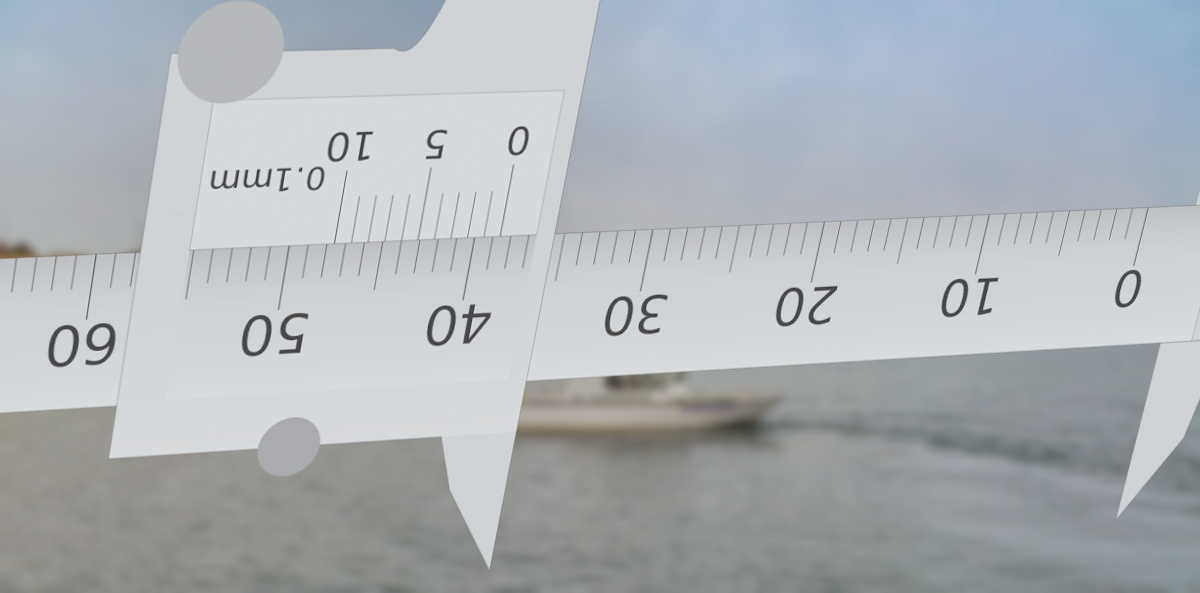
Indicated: 38.6 (mm)
